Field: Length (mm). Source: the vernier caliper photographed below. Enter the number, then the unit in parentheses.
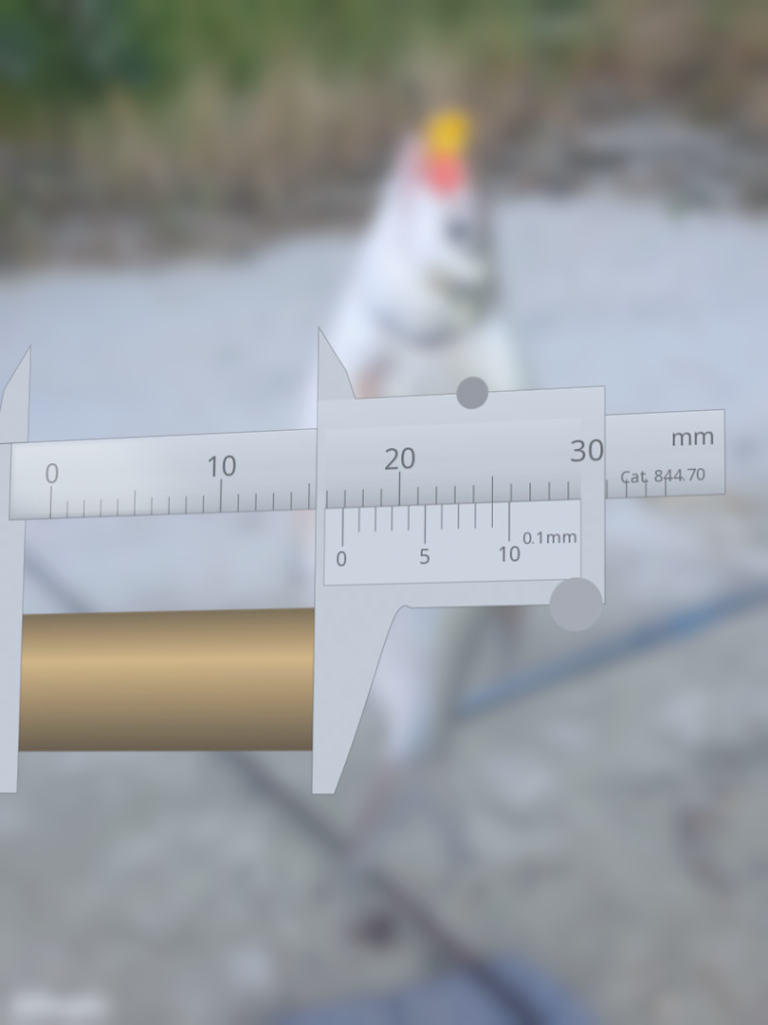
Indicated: 16.9 (mm)
